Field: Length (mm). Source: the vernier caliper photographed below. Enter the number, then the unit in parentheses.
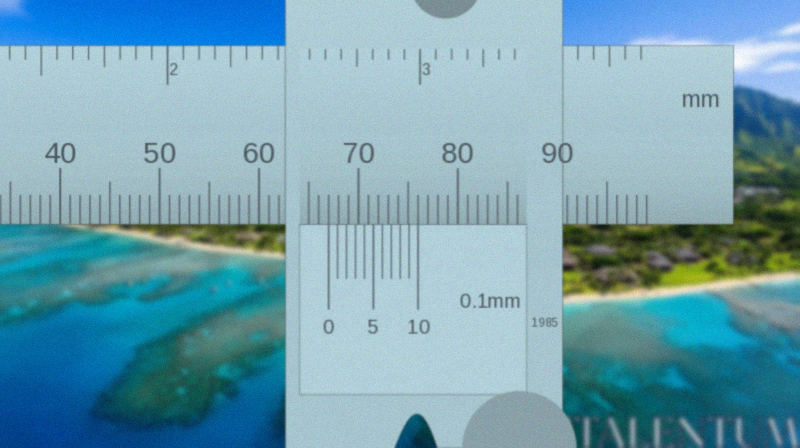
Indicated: 67.0 (mm)
